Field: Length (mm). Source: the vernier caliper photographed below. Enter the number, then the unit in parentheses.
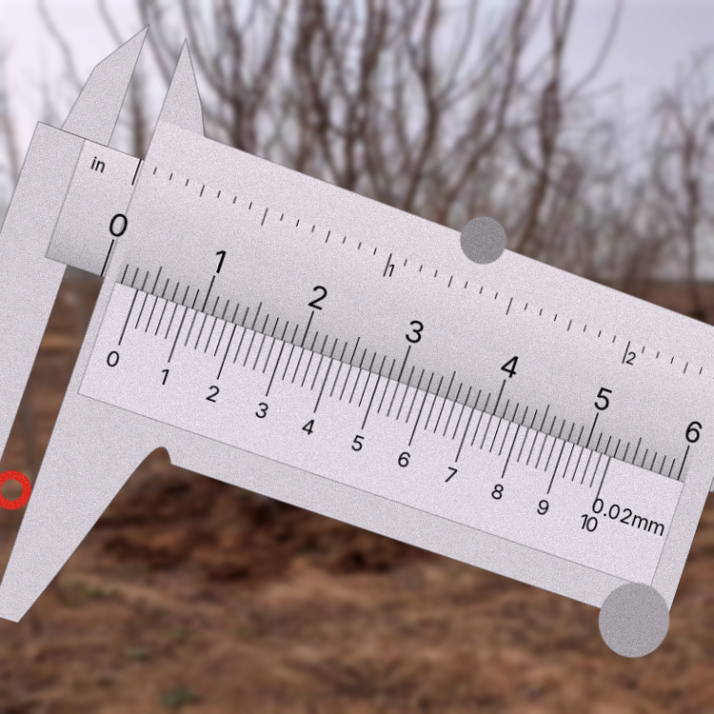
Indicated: 3.6 (mm)
